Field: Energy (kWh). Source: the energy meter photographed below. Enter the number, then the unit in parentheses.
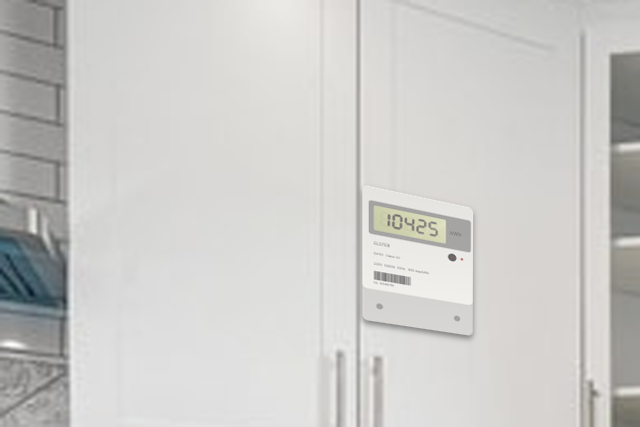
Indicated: 10425 (kWh)
